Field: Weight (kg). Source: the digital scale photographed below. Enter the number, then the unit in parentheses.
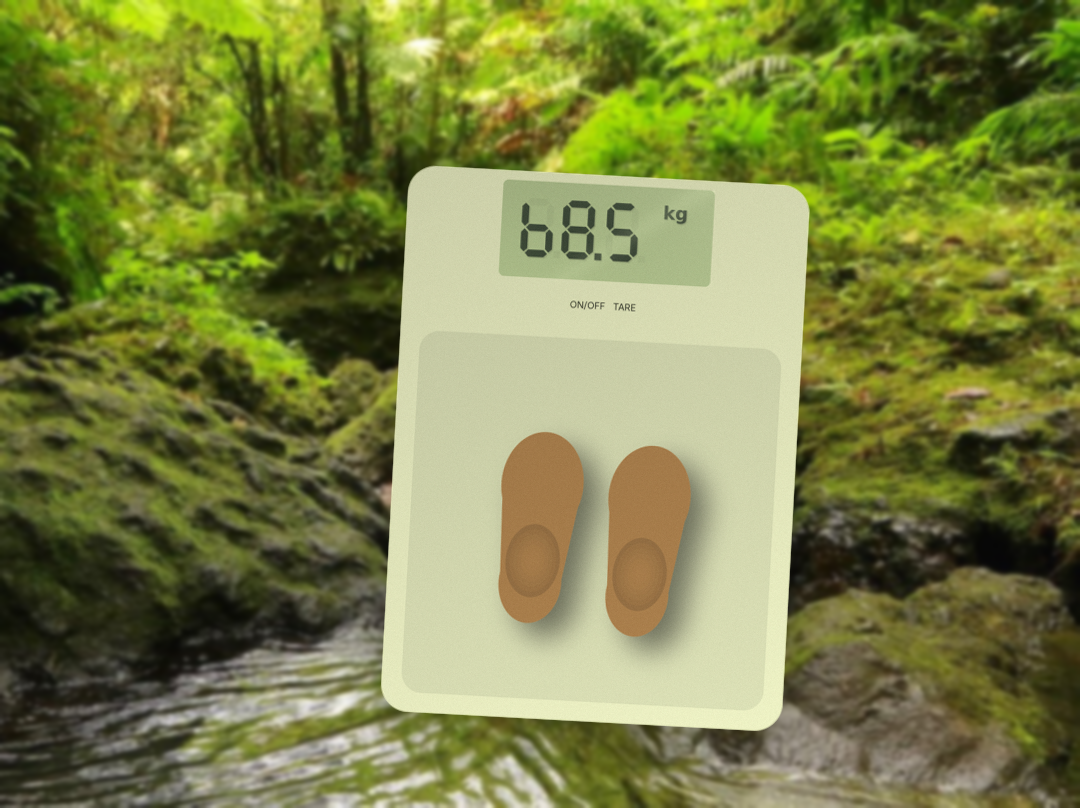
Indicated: 68.5 (kg)
